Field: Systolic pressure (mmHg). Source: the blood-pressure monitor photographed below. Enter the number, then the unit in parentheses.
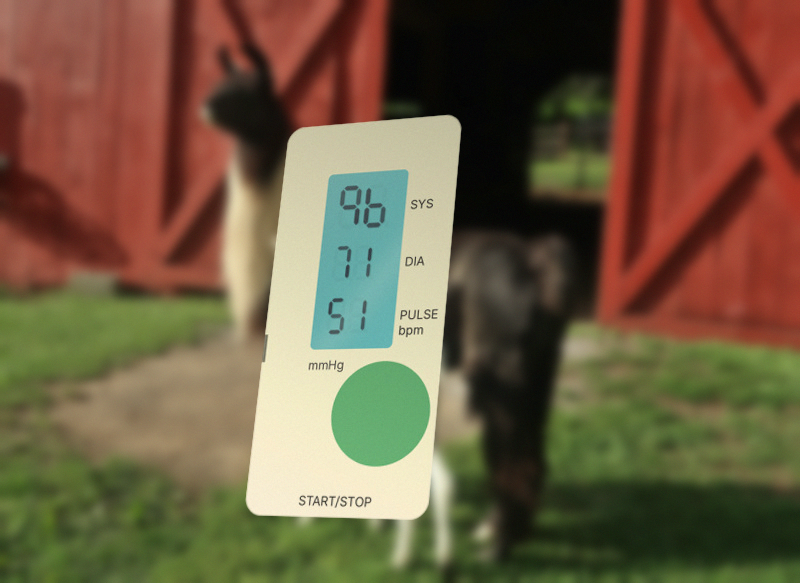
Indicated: 96 (mmHg)
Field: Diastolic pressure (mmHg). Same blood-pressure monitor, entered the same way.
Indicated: 71 (mmHg)
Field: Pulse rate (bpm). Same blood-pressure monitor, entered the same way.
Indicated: 51 (bpm)
